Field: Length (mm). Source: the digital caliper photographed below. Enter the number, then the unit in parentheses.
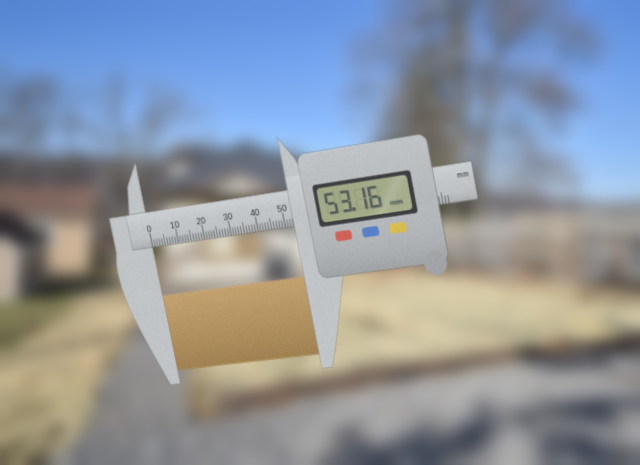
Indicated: 53.16 (mm)
